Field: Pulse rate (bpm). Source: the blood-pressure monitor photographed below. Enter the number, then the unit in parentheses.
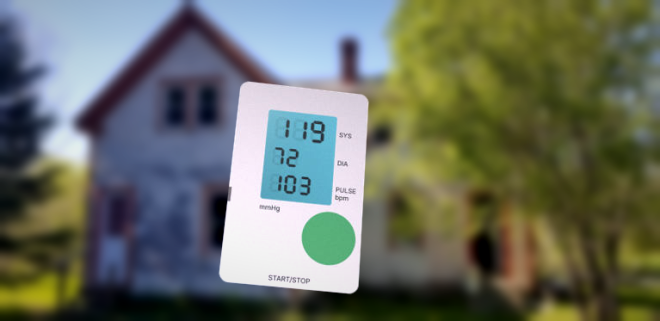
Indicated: 103 (bpm)
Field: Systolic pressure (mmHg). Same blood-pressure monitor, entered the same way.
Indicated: 119 (mmHg)
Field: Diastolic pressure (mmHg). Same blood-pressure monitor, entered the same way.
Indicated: 72 (mmHg)
